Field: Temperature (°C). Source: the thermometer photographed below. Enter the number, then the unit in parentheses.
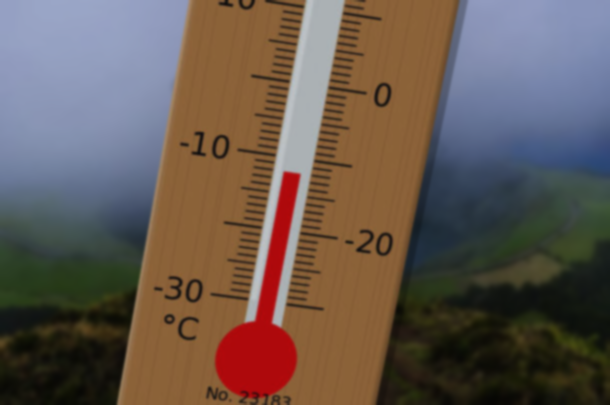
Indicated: -12 (°C)
